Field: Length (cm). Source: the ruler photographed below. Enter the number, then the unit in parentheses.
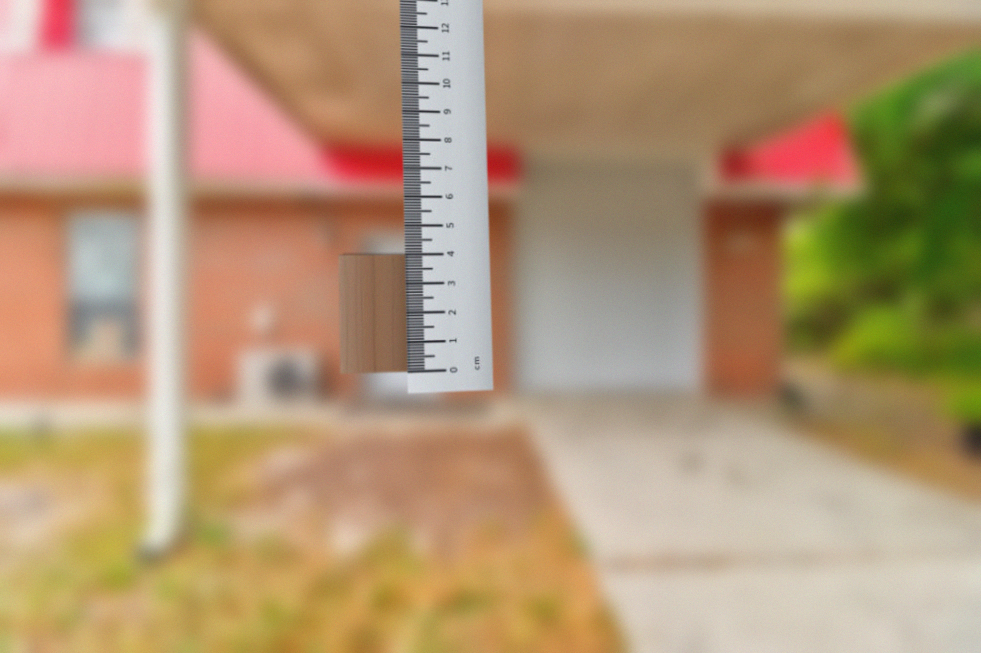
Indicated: 4 (cm)
